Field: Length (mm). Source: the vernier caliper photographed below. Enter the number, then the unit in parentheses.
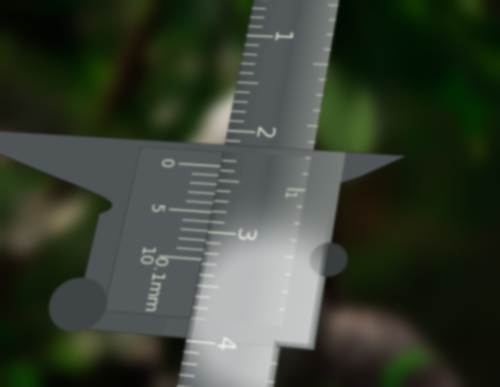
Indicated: 23.6 (mm)
